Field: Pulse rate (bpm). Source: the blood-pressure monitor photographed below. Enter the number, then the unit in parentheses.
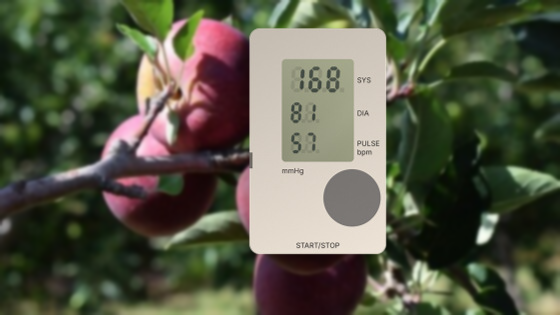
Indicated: 57 (bpm)
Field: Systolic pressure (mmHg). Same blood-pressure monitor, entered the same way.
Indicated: 168 (mmHg)
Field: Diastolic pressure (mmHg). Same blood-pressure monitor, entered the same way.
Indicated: 81 (mmHg)
